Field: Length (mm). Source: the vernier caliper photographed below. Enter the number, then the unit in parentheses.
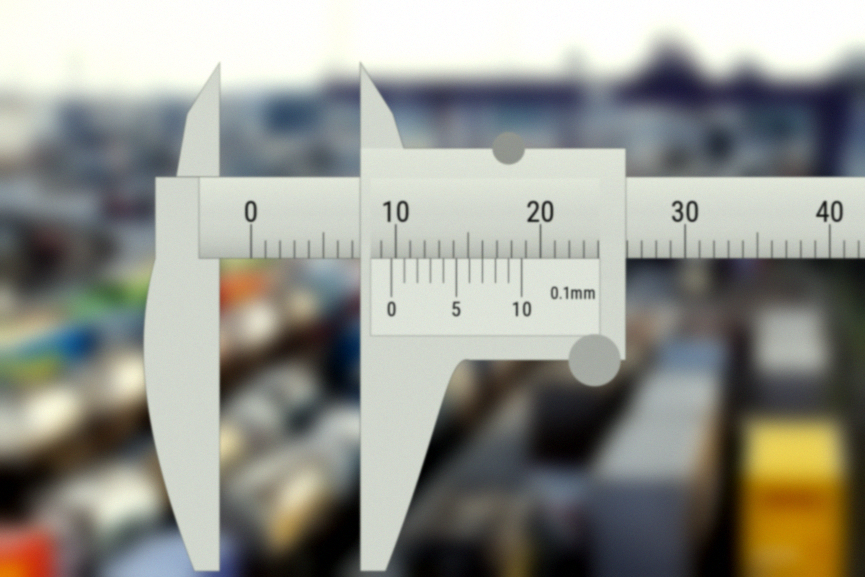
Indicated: 9.7 (mm)
